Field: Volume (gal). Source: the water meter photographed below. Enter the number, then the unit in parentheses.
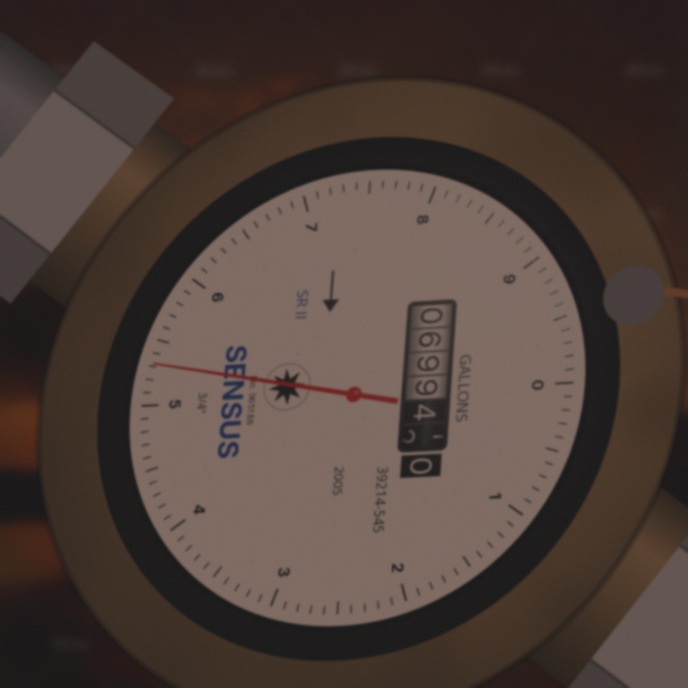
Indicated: 699415.3 (gal)
